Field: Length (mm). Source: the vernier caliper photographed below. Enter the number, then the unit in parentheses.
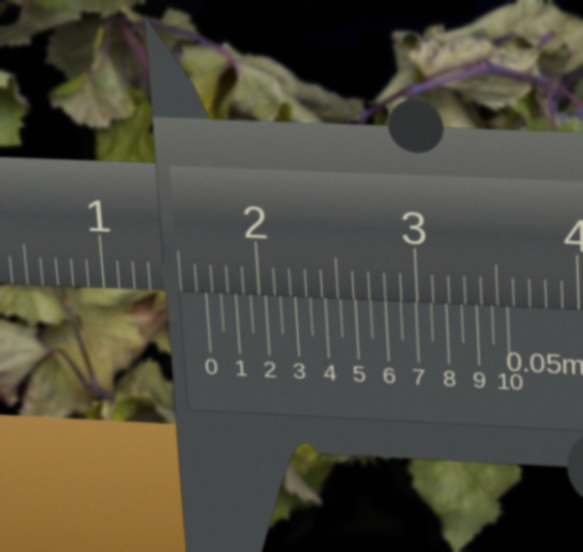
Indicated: 16.6 (mm)
